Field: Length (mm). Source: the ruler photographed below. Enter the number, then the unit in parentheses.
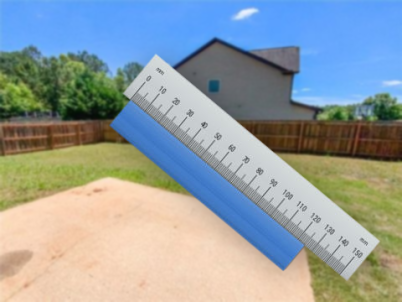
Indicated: 125 (mm)
